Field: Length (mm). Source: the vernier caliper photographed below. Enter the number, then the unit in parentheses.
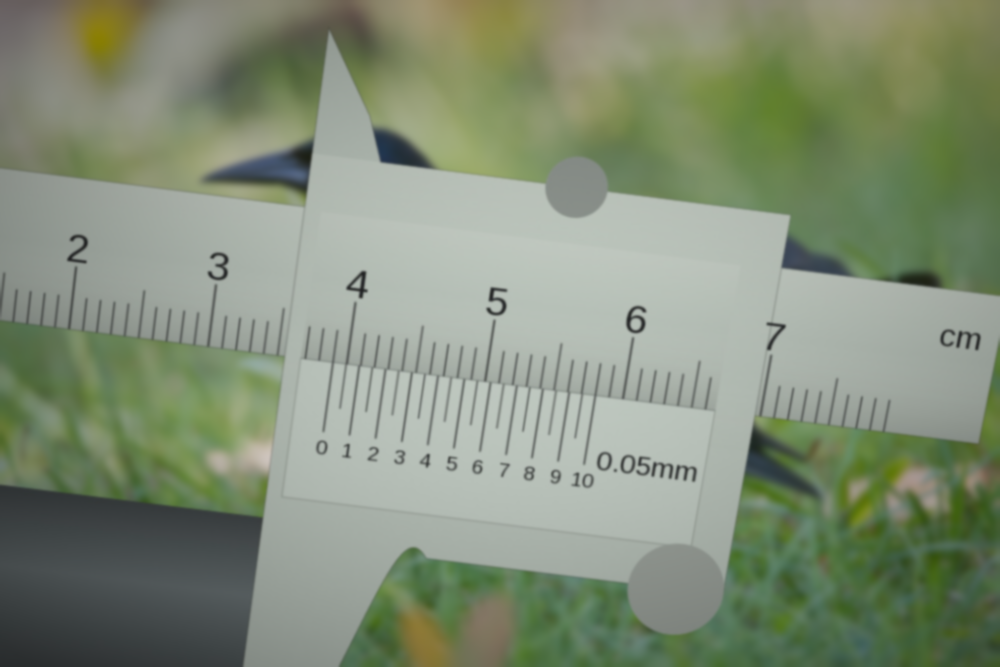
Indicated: 39.0 (mm)
